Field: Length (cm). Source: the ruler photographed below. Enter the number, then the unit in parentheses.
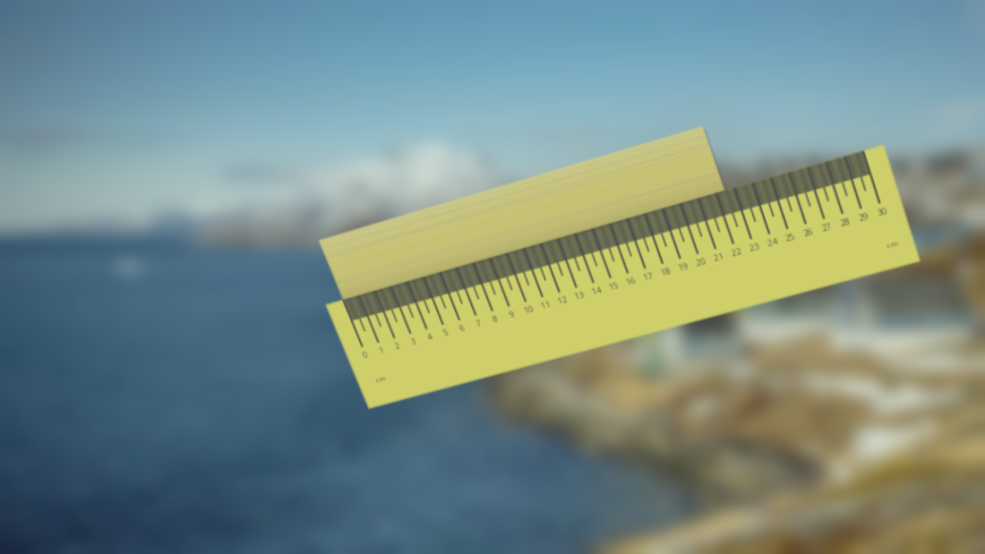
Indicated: 22.5 (cm)
